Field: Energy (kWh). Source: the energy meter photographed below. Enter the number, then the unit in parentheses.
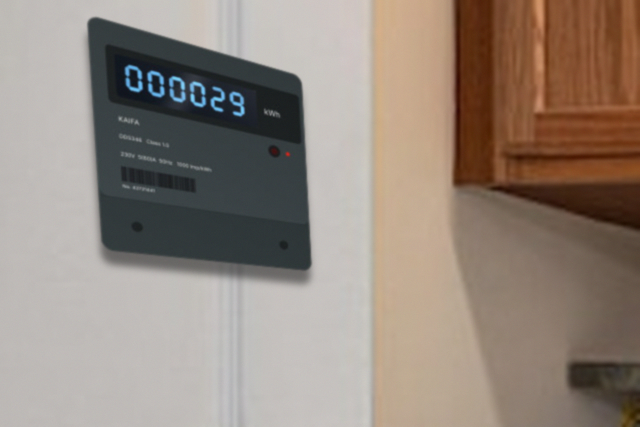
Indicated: 29 (kWh)
